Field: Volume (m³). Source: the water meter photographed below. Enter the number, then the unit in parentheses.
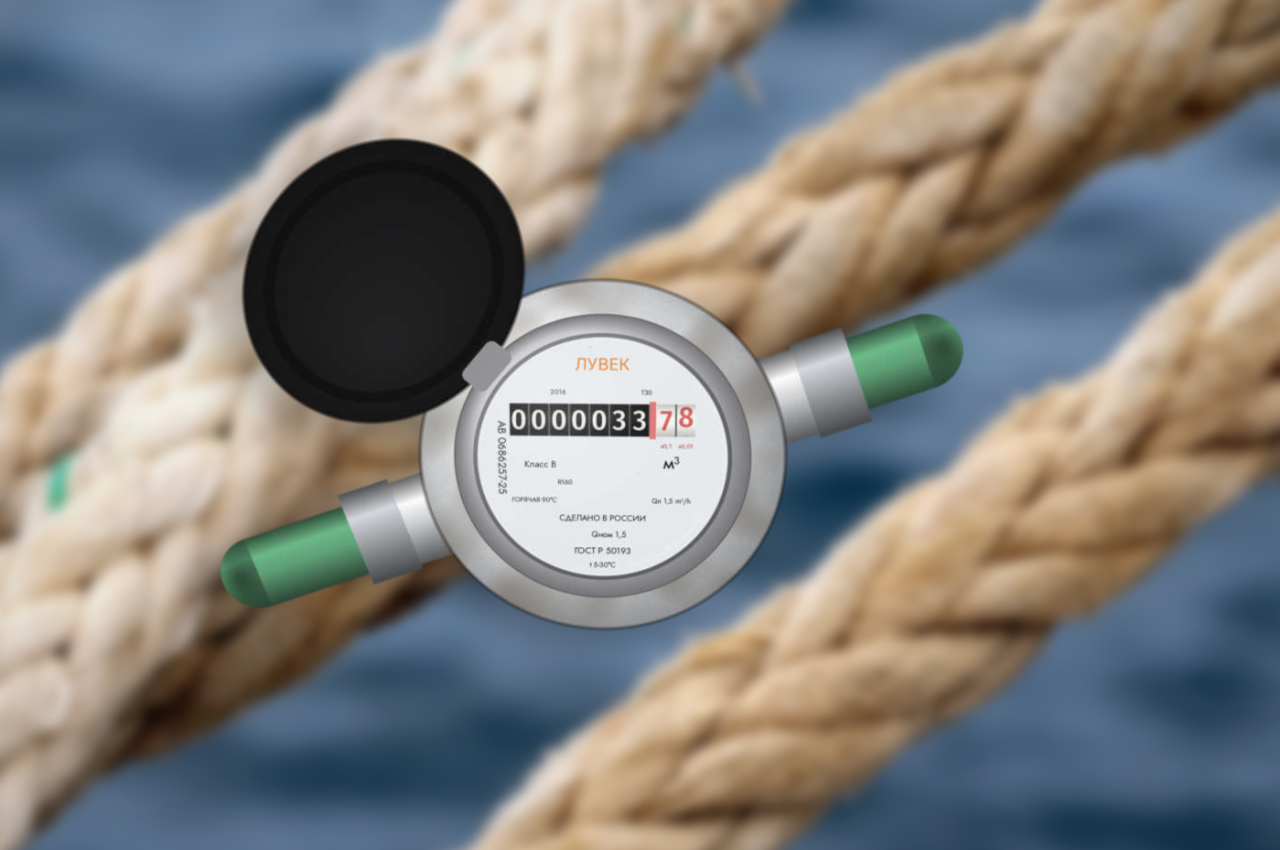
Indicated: 33.78 (m³)
